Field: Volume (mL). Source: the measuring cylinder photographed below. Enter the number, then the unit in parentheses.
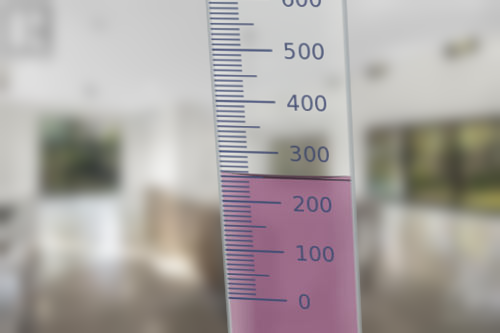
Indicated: 250 (mL)
